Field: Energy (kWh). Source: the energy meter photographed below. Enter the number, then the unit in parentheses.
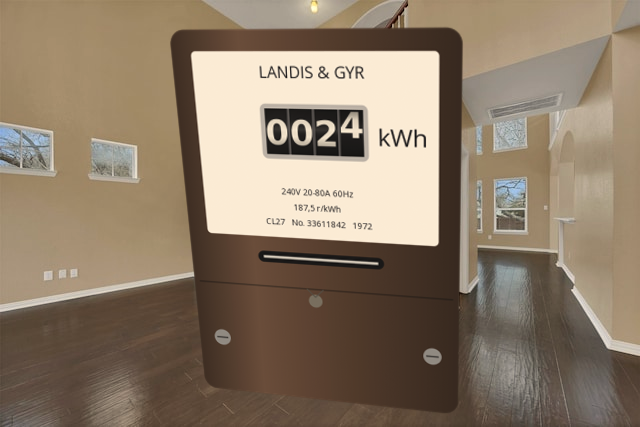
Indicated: 24 (kWh)
